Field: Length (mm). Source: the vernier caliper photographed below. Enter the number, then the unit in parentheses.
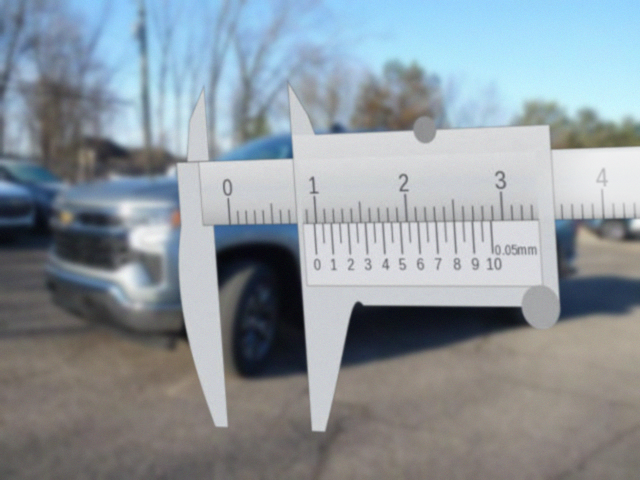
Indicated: 9.8 (mm)
